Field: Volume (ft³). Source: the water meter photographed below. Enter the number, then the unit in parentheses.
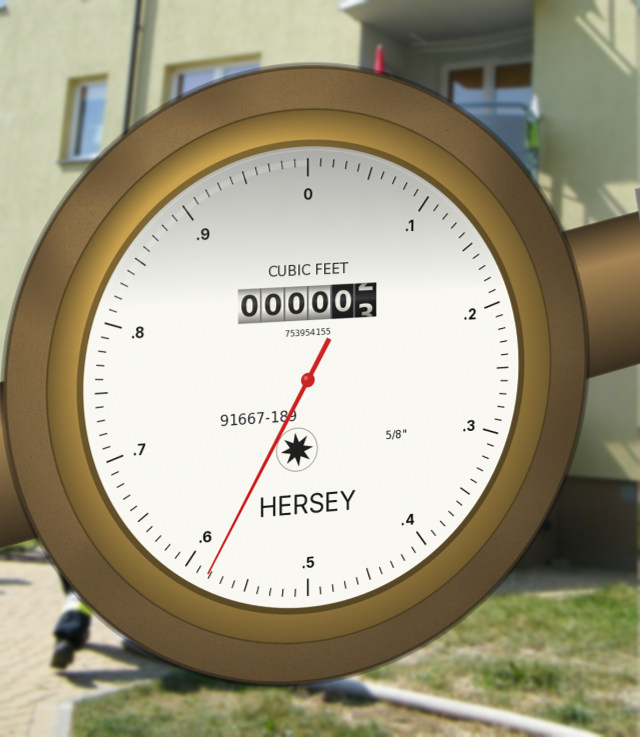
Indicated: 2.58 (ft³)
